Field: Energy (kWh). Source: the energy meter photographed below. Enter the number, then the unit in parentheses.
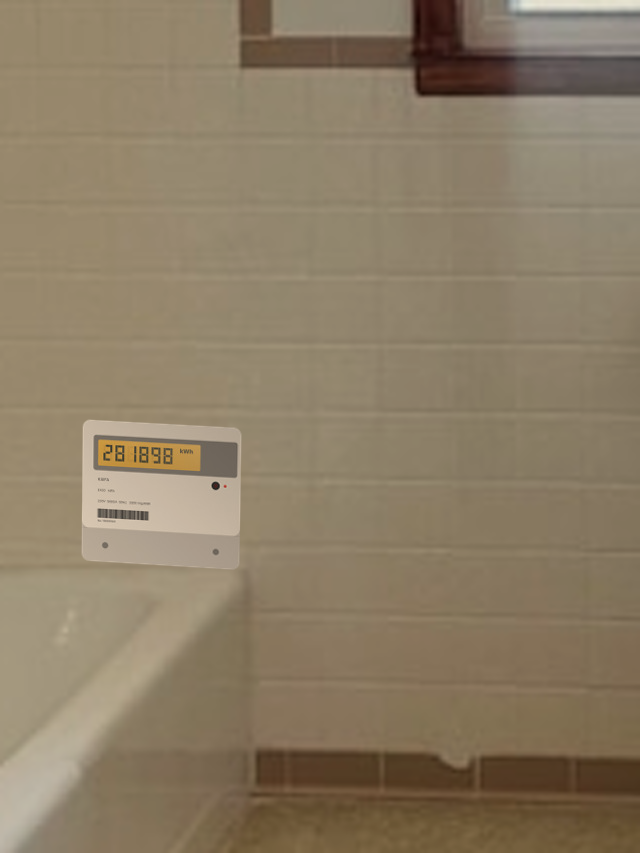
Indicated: 281898 (kWh)
